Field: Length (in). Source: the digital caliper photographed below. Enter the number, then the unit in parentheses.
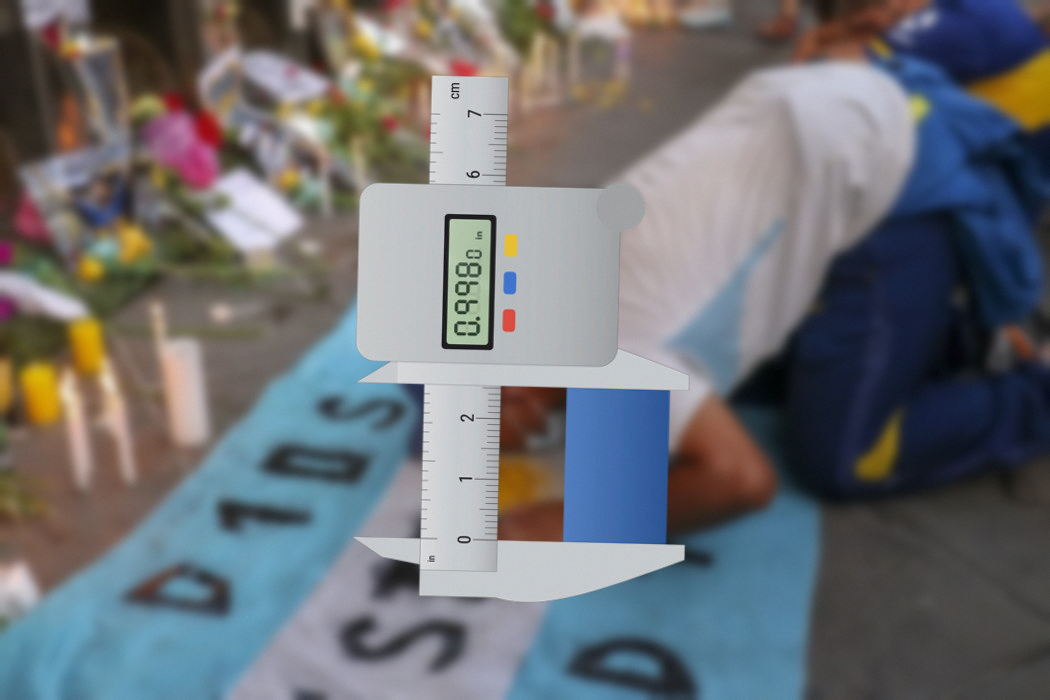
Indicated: 0.9980 (in)
